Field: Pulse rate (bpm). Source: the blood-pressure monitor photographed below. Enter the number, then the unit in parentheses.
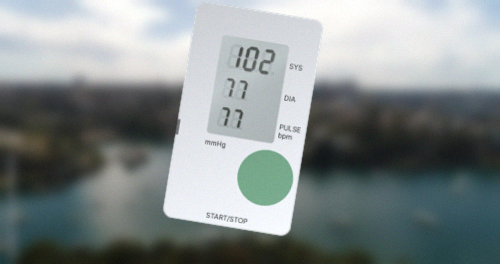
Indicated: 77 (bpm)
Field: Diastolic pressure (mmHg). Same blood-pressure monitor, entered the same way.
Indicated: 77 (mmHg)
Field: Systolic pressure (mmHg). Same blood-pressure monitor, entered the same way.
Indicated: 102 (mmHg)
